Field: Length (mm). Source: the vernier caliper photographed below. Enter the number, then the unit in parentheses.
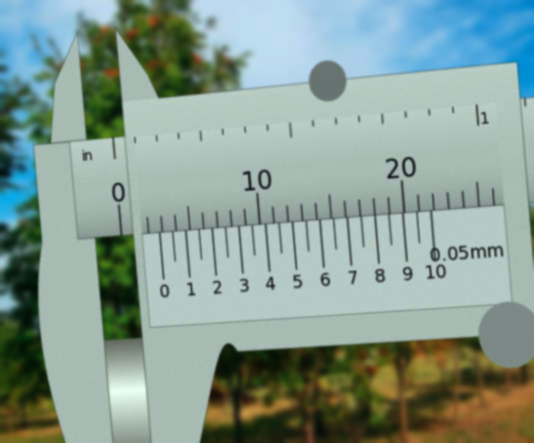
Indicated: 2.8 (mm)
